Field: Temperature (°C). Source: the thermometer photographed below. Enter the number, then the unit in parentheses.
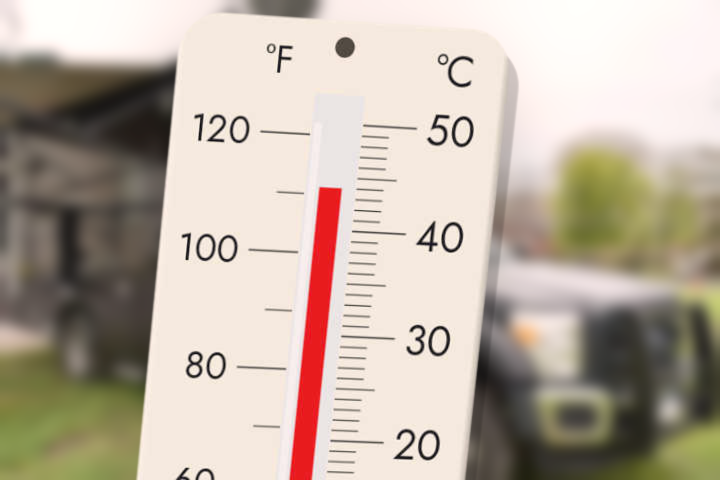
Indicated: 44 (°C)
